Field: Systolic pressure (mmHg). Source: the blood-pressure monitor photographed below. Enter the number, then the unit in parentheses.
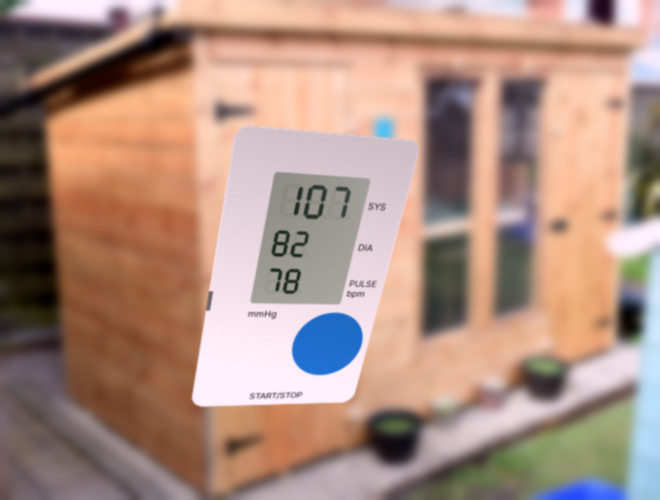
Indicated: 107 (mmHg)
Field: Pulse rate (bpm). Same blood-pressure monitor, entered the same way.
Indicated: 78 (bpm)
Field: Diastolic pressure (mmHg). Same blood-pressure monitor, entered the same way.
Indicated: 82 (mmHg)
